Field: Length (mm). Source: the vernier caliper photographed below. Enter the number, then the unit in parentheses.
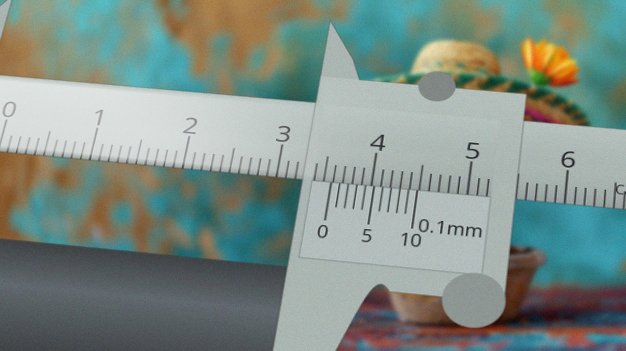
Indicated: 35.8 (mm)
